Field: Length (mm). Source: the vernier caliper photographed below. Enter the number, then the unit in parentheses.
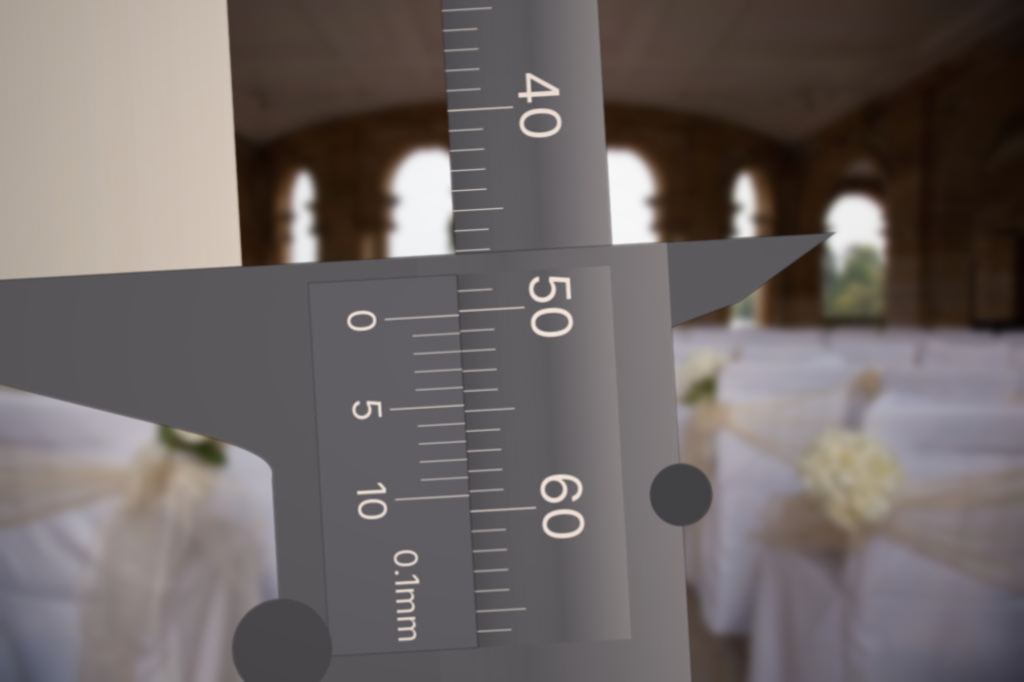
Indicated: 50.2 (mm)
